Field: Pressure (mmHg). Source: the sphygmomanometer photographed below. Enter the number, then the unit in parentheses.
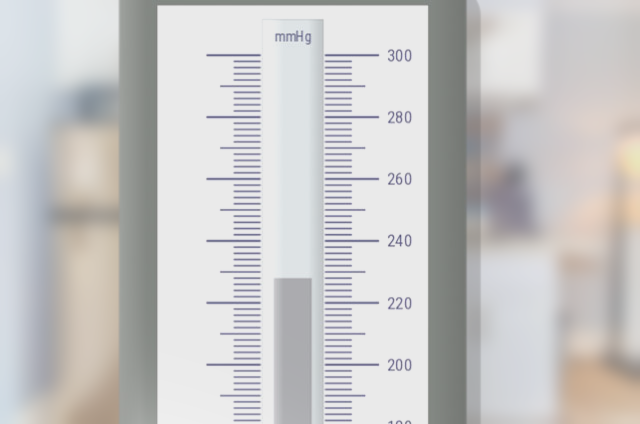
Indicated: 228 (mmHg)
